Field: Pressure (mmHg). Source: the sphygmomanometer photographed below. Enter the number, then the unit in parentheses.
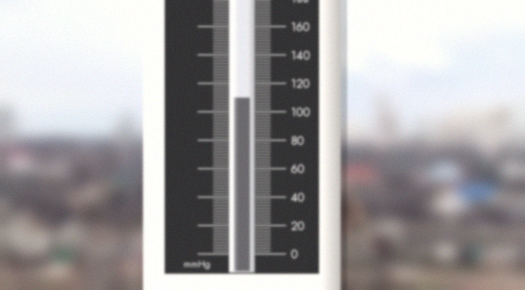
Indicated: 110 (mmHg)
